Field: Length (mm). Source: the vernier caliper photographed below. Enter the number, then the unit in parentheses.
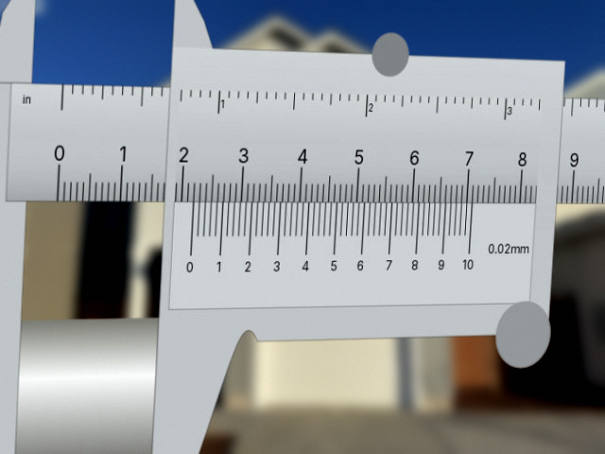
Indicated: 22.0 (mm)
